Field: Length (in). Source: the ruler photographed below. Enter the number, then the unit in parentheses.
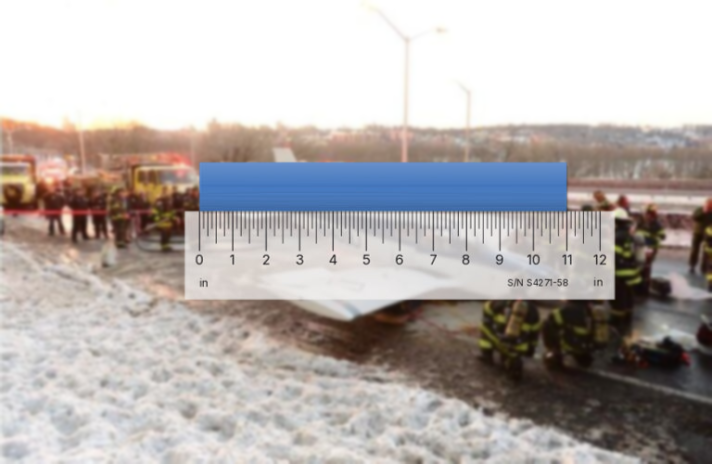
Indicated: 11 (in)
